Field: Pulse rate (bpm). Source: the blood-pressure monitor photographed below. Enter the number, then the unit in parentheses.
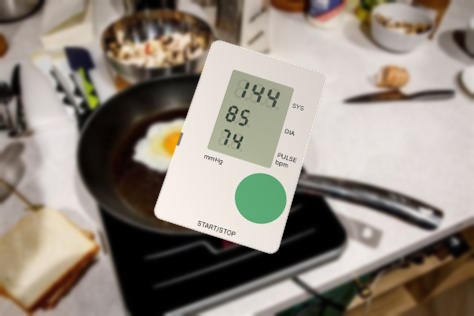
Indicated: 74 (bpm)
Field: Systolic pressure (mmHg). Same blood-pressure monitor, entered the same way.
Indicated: 144 (mmHg)
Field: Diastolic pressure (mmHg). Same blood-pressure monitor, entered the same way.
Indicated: 85 (mmHg)
